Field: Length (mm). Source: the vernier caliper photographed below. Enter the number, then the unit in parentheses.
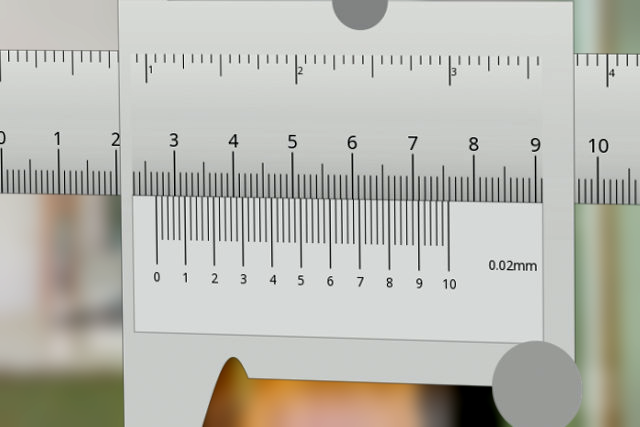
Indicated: 26.8 (mm)
